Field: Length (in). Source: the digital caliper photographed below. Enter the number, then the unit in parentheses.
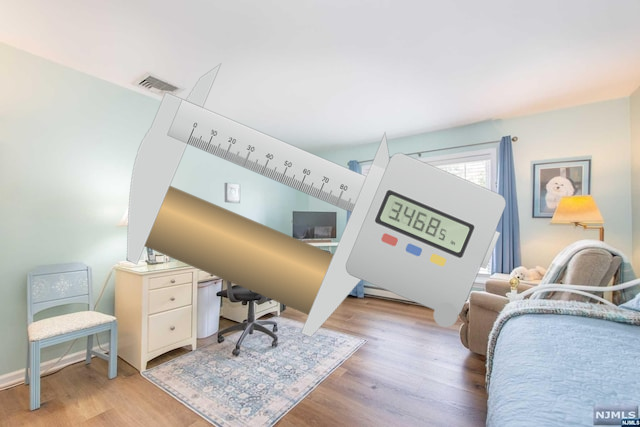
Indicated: 3.4685 (in)
